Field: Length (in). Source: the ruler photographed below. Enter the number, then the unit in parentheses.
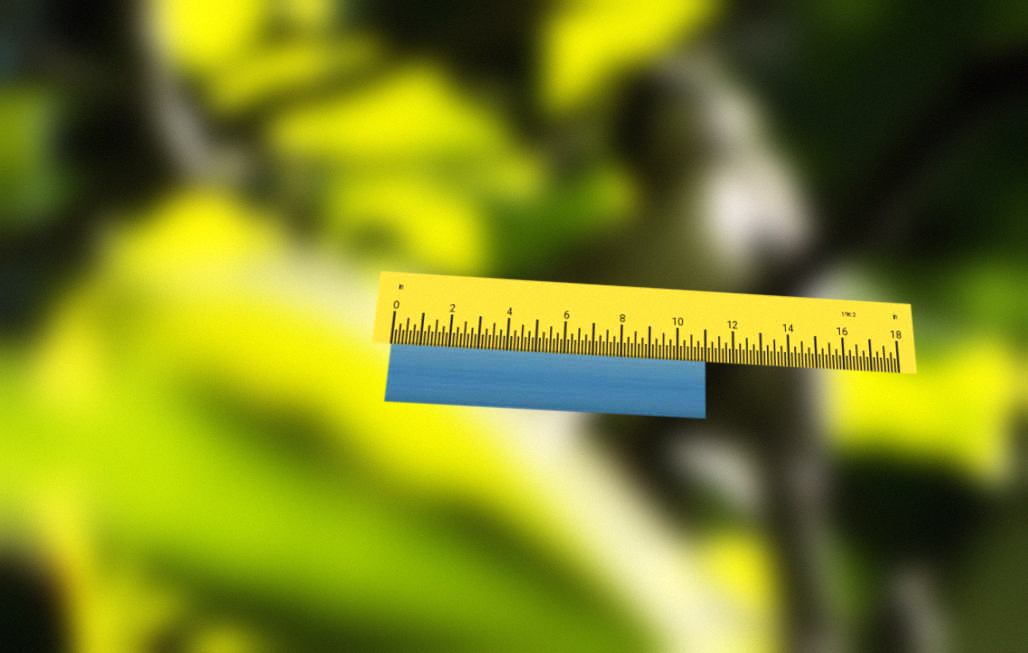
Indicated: 11 (in)
